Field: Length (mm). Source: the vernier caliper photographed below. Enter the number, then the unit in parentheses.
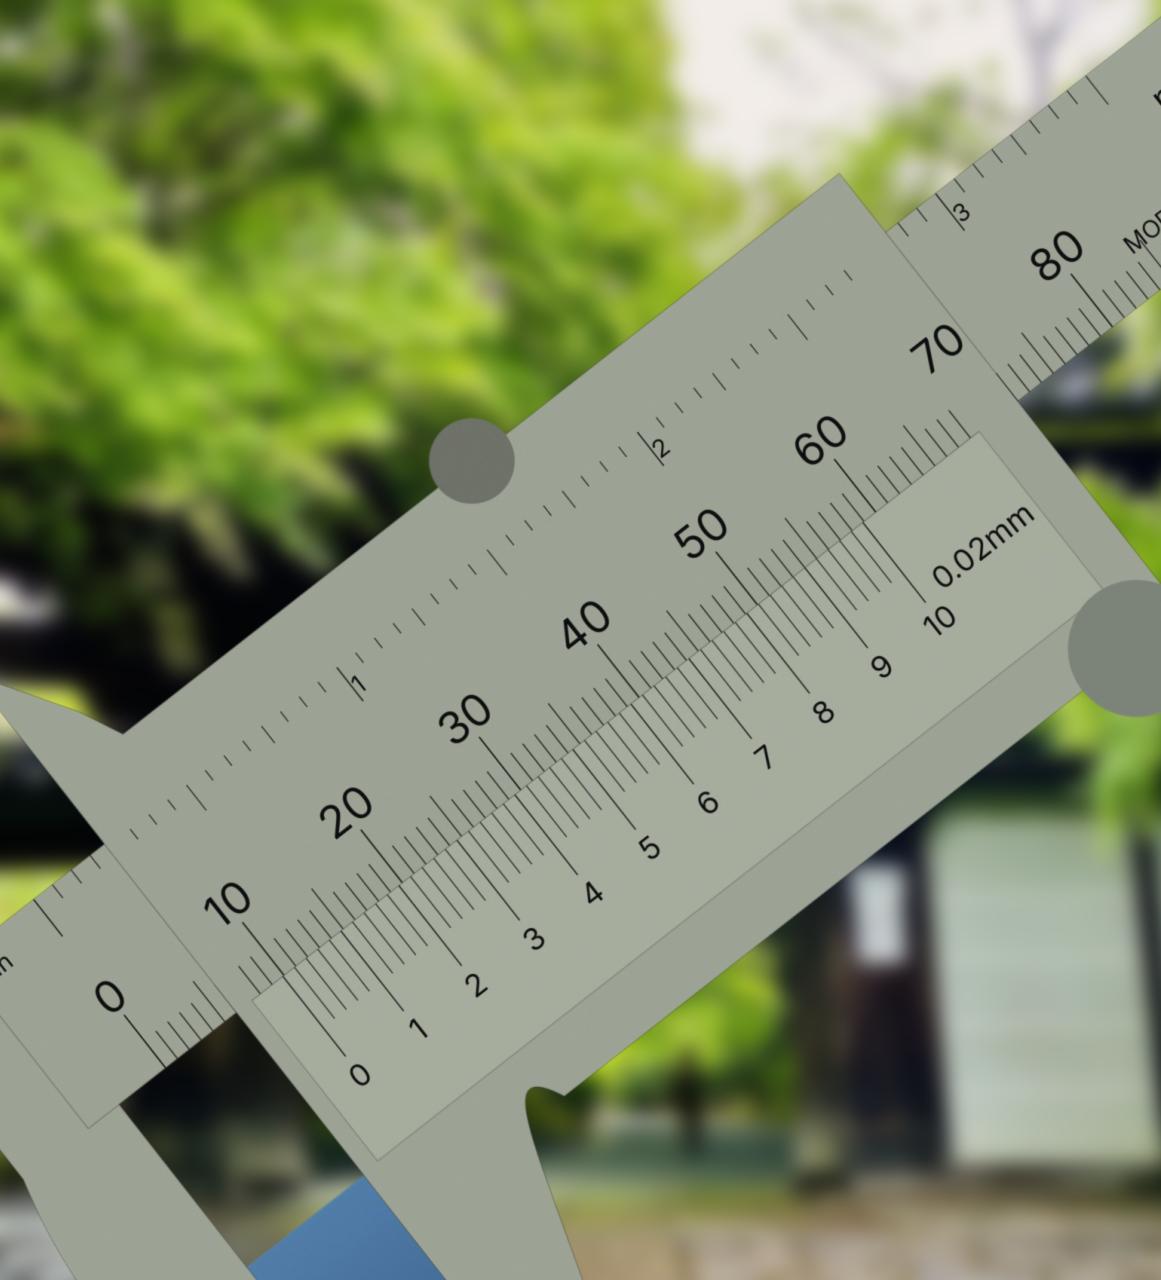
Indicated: 9.9 (mm)
